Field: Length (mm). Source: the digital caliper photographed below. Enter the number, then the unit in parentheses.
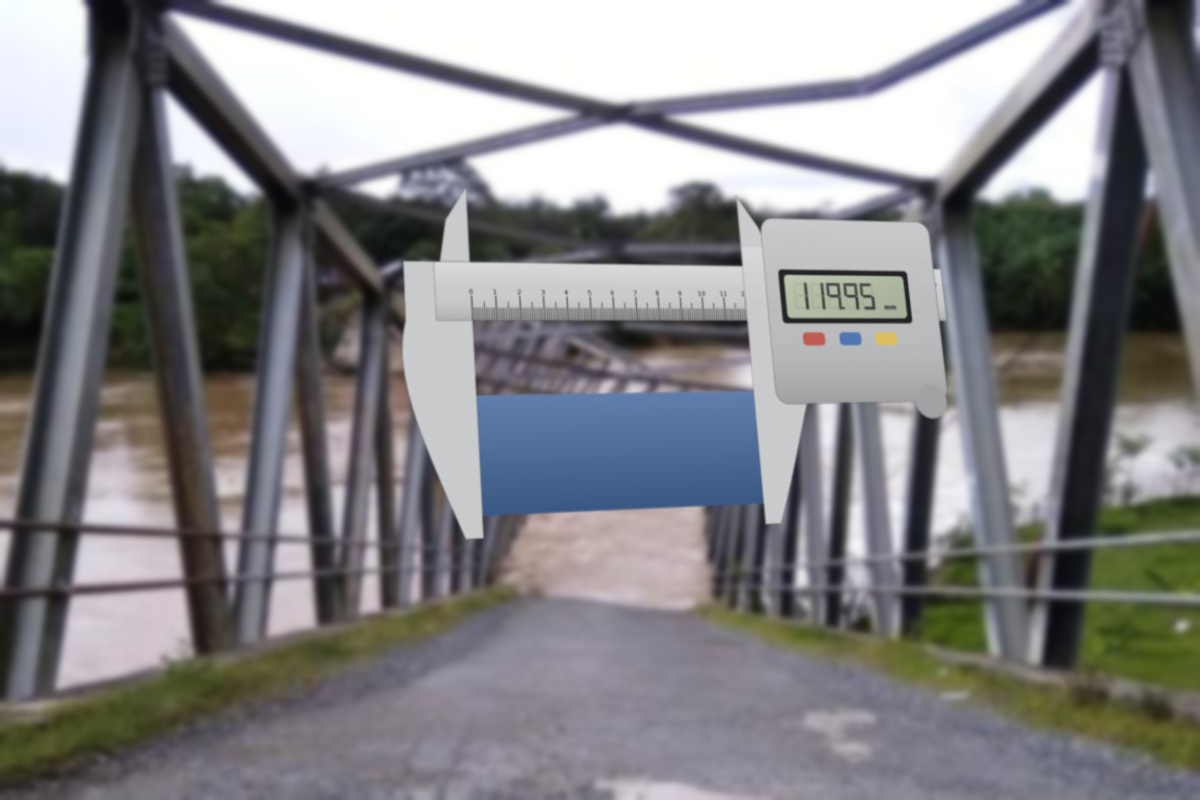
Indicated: 119.95 (mm)
